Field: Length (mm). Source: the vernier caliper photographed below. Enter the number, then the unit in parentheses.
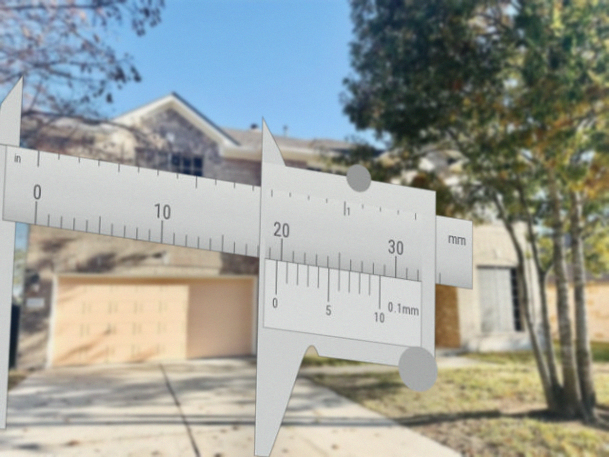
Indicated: 19.6 (mm)
